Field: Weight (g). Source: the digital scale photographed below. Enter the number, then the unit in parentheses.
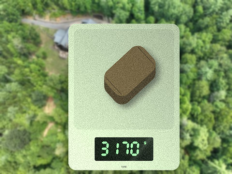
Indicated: 3170 (g)
